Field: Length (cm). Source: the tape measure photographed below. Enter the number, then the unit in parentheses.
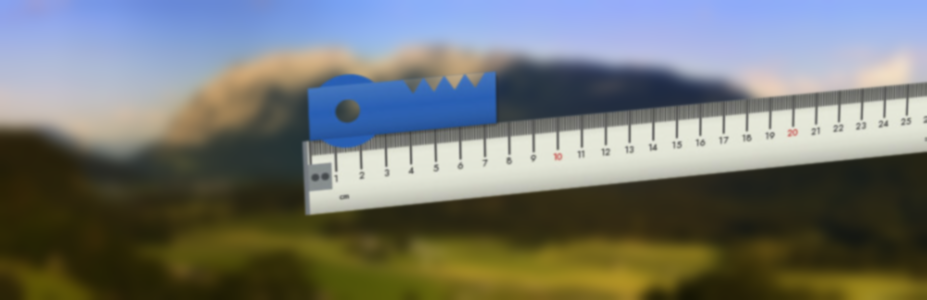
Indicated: 7.5 (cm)
